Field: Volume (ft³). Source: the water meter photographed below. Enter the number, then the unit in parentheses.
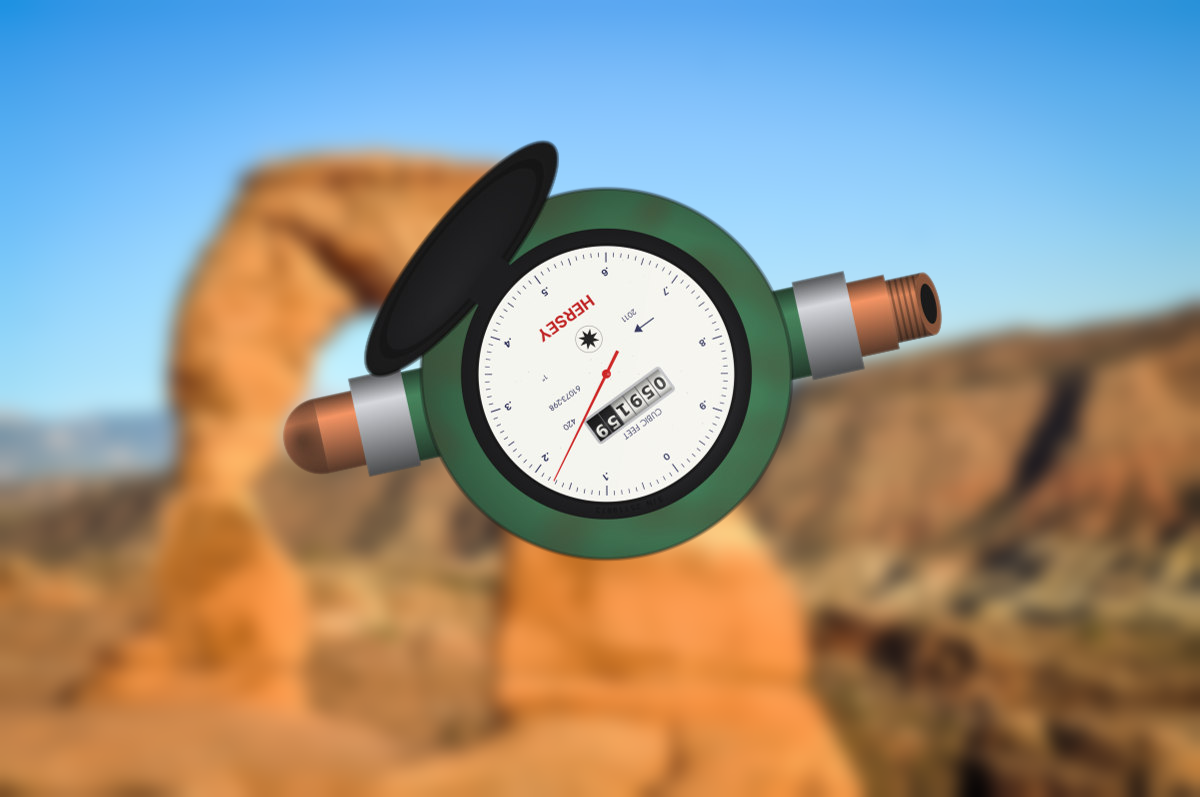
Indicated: 59159.17 (ft³)
